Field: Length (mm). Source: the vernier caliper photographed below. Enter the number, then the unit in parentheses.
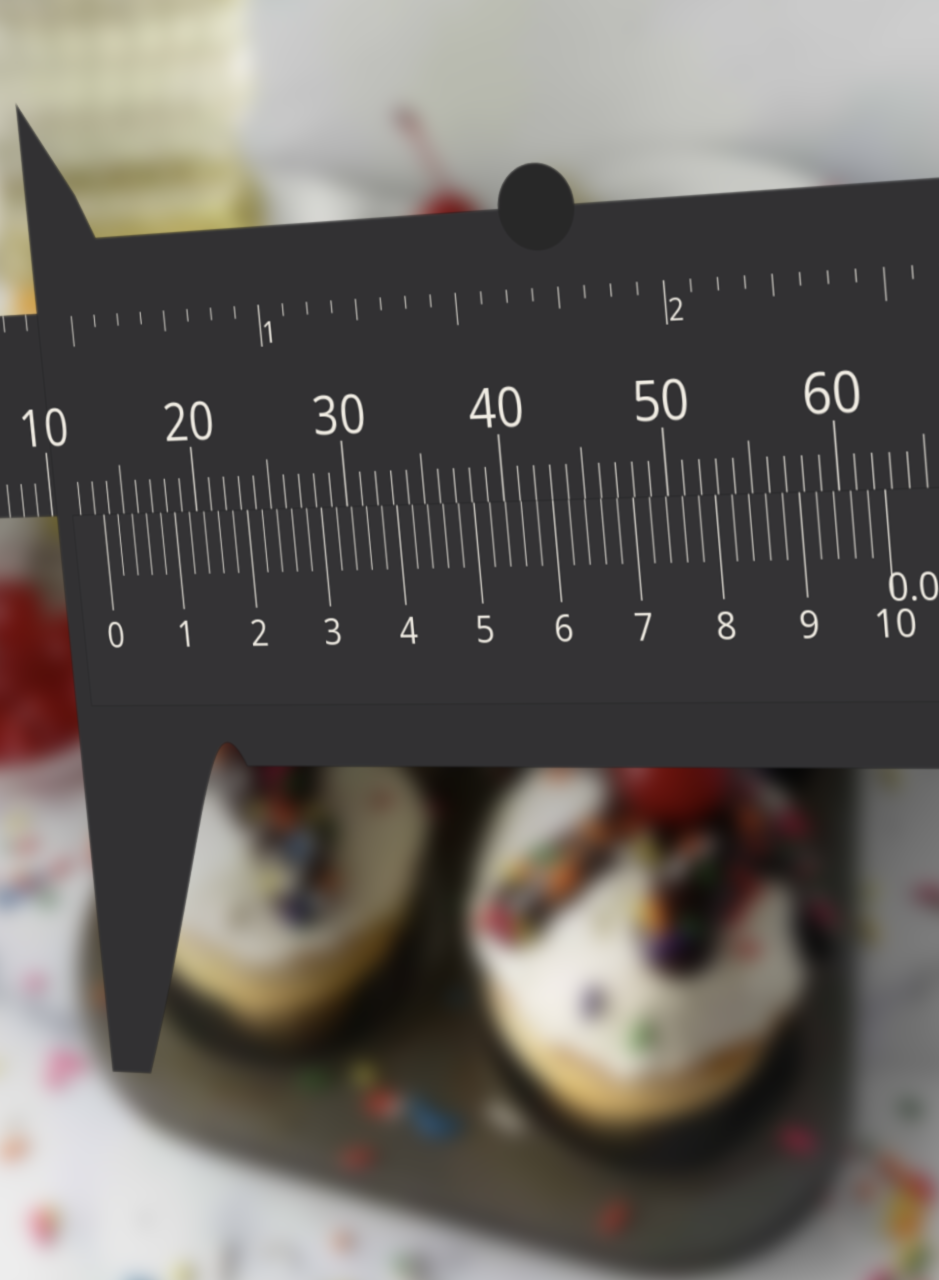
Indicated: 13.6 (mm)
